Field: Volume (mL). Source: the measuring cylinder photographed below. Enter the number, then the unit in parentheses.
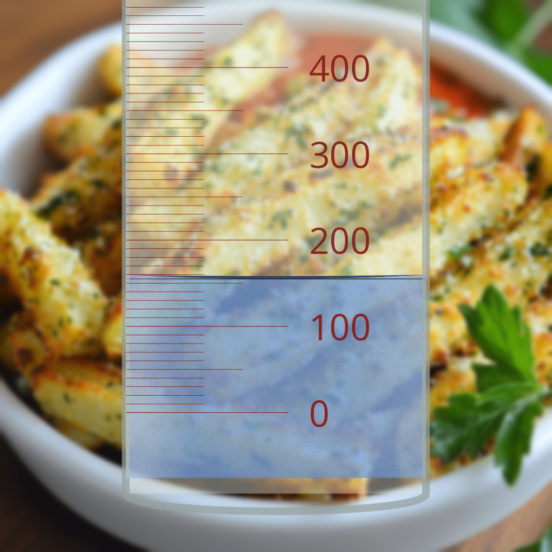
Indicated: 155 (mL)
